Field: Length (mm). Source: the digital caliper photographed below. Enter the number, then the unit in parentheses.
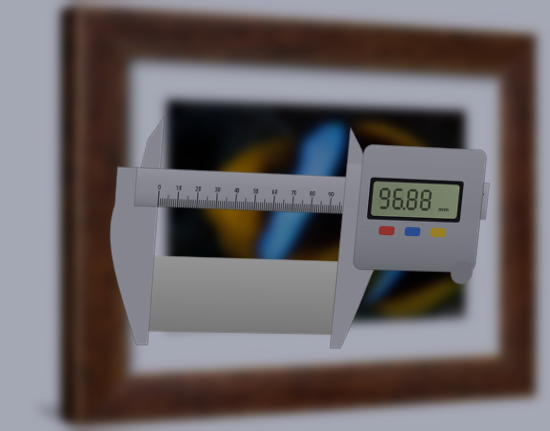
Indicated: 96.88 (mm)
